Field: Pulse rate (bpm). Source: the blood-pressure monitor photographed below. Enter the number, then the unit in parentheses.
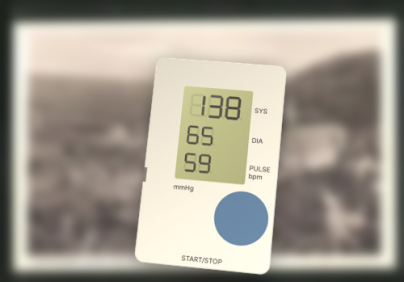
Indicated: 59 (bpm)
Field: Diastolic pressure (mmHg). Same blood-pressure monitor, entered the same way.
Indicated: 65 (mmHg)
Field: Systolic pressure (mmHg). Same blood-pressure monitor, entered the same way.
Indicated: 138 (mmHg)
